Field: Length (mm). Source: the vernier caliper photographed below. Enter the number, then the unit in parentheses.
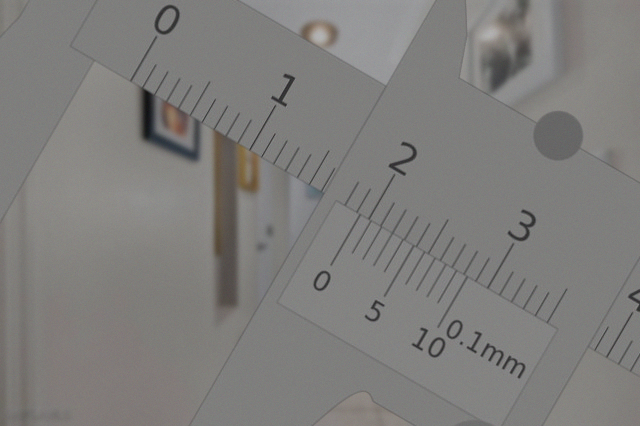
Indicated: 19.3 (mm)
